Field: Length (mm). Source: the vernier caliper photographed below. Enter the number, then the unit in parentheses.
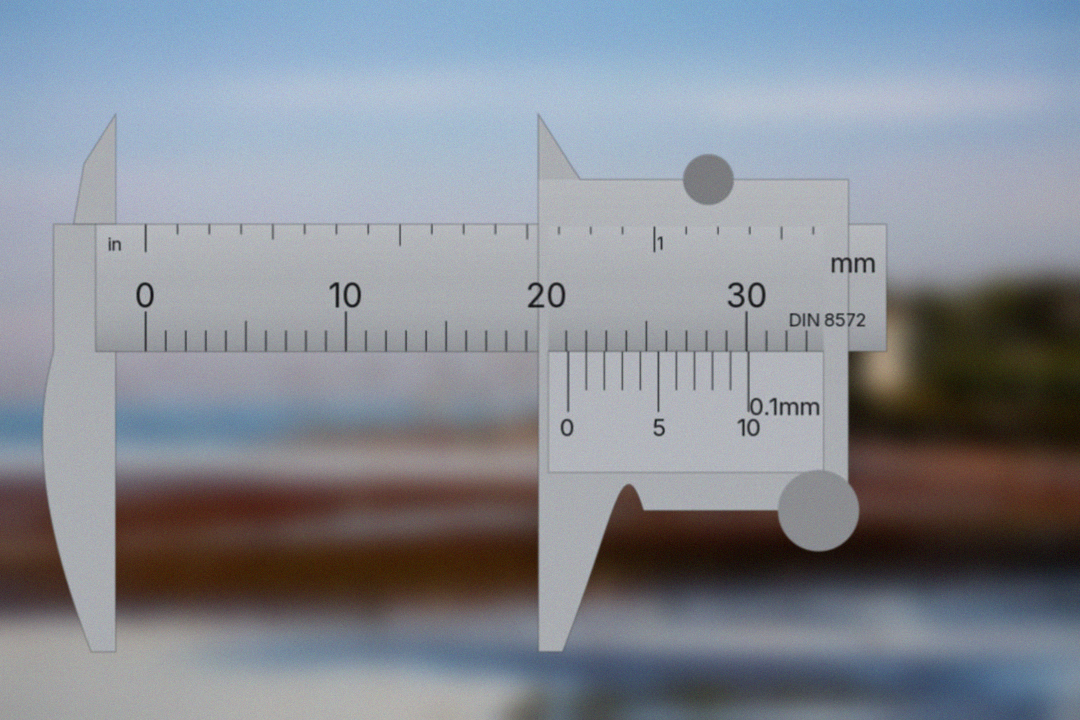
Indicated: 21.1 (mm)
